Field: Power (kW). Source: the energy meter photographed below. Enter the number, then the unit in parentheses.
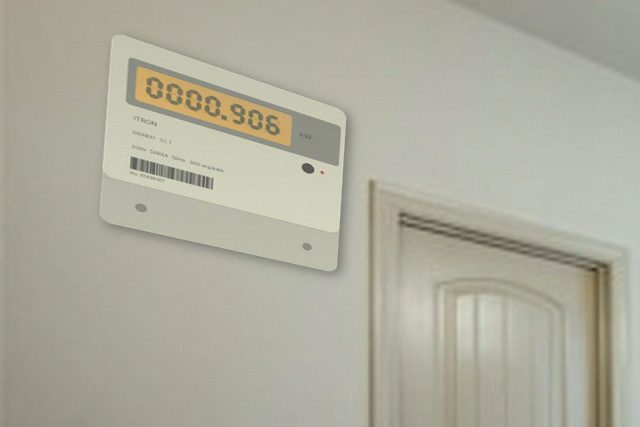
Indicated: 0.906 (kW)
